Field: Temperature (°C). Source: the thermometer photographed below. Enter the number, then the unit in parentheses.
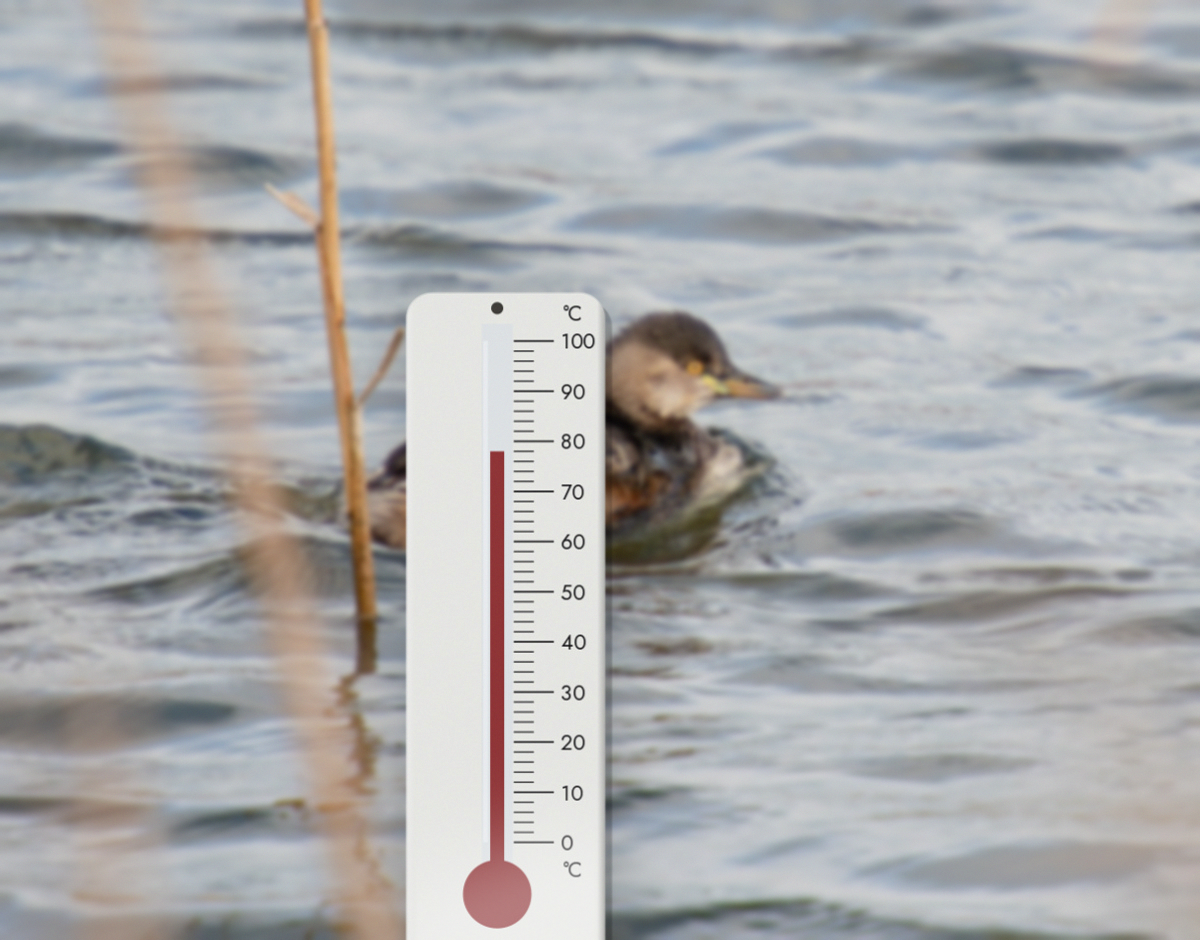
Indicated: 78 (°C)
